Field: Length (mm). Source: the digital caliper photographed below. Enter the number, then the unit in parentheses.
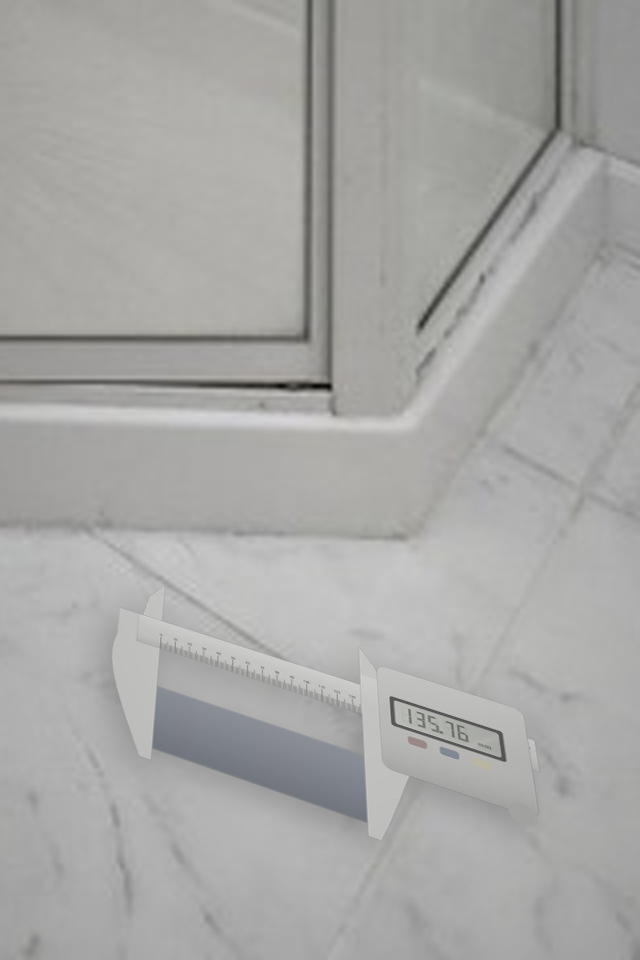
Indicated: 135.76 (mm)
